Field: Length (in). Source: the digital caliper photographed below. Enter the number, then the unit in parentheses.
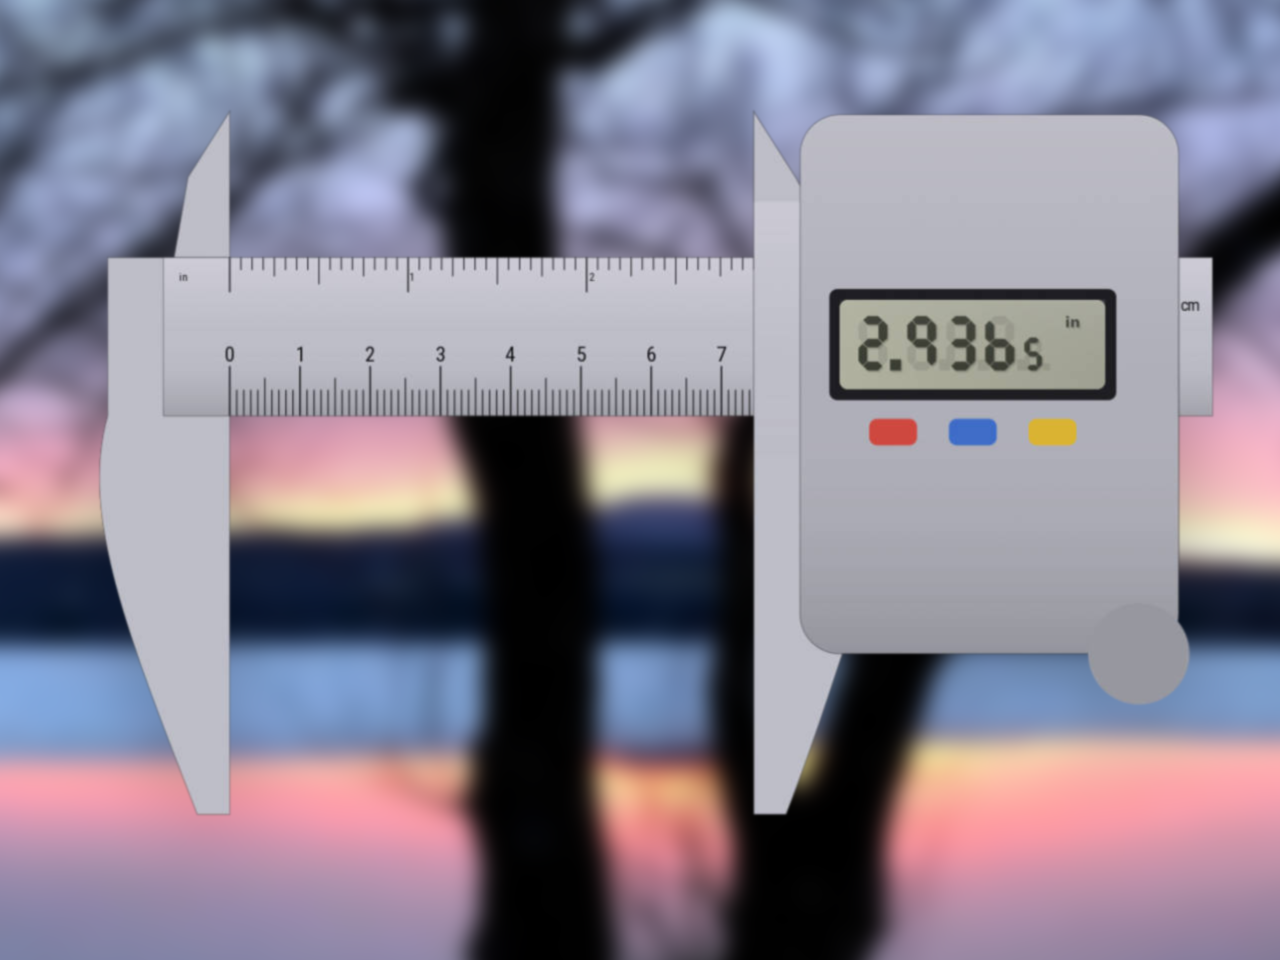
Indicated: 2.9365 (in)
